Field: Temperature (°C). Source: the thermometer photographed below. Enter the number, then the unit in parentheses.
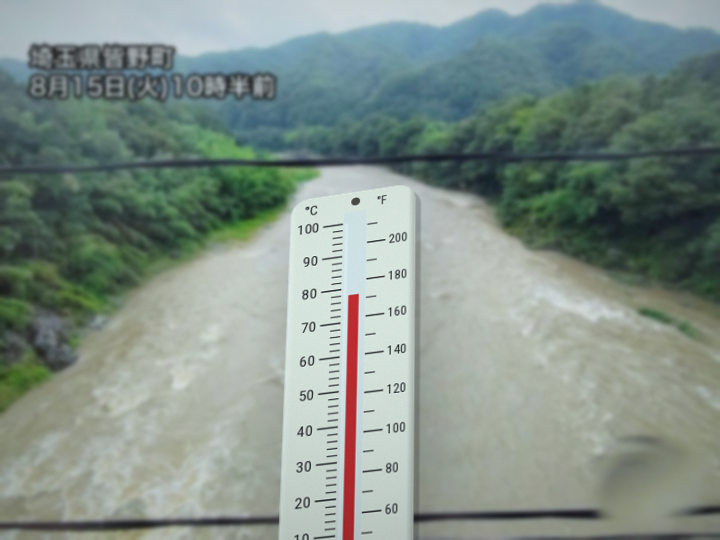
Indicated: 78 (°C)
